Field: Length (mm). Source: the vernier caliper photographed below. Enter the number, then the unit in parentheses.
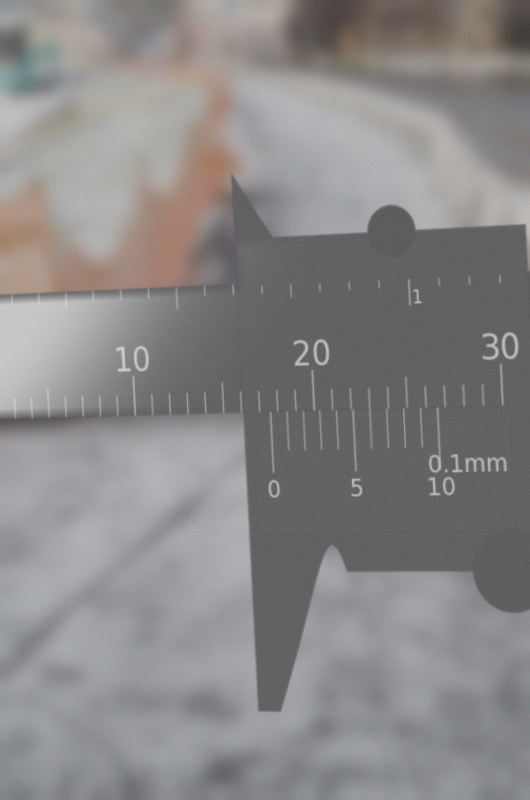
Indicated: 17.6 (mm)
